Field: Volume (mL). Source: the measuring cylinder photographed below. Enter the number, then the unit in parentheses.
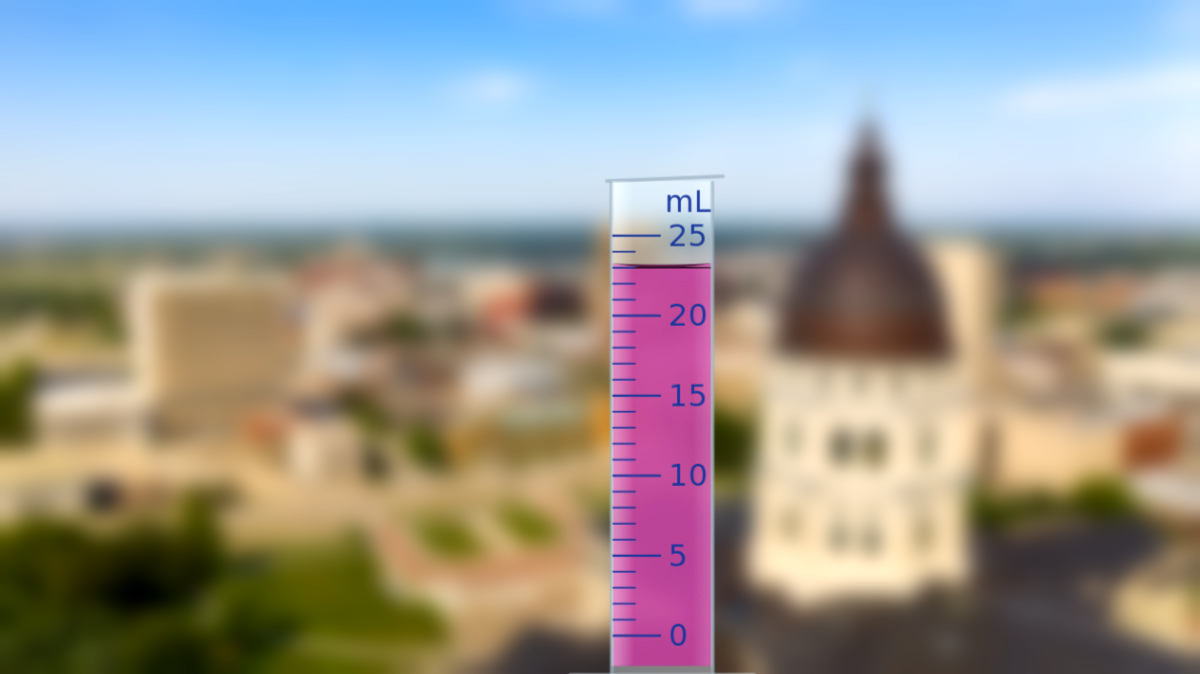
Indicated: 23 (mL)
